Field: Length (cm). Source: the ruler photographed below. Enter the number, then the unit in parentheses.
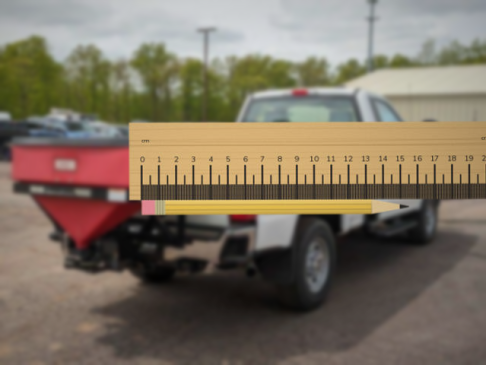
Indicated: 15.5 (cm)
